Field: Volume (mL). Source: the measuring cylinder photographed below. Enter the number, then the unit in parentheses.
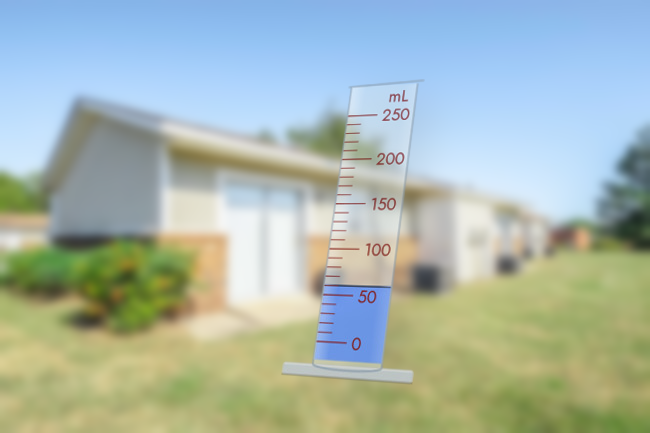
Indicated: 60 (mL)
